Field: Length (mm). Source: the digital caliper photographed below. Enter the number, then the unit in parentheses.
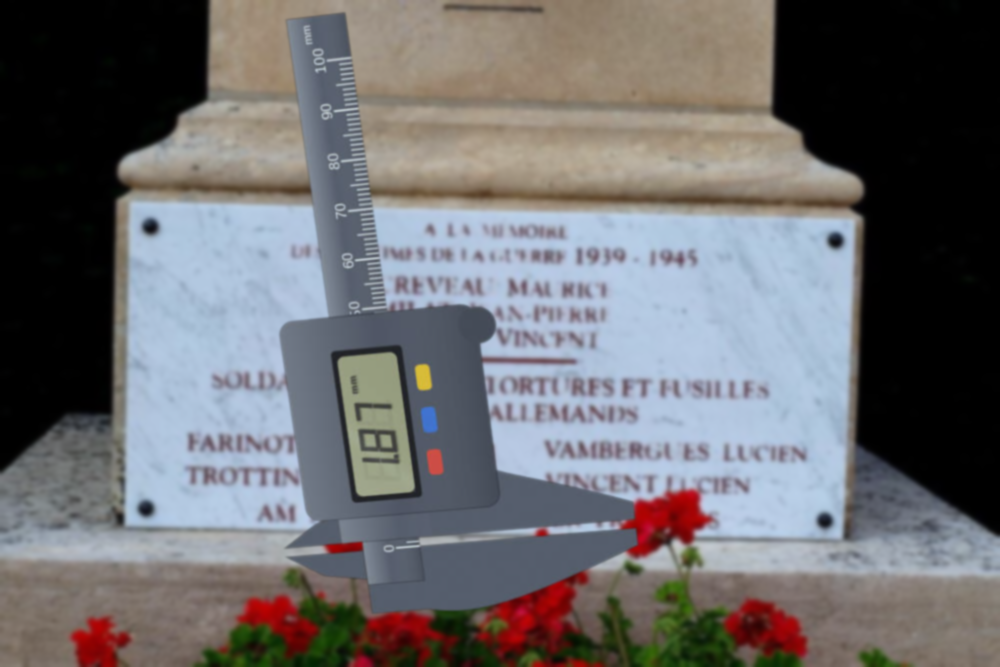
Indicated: 1.87 (mm)
